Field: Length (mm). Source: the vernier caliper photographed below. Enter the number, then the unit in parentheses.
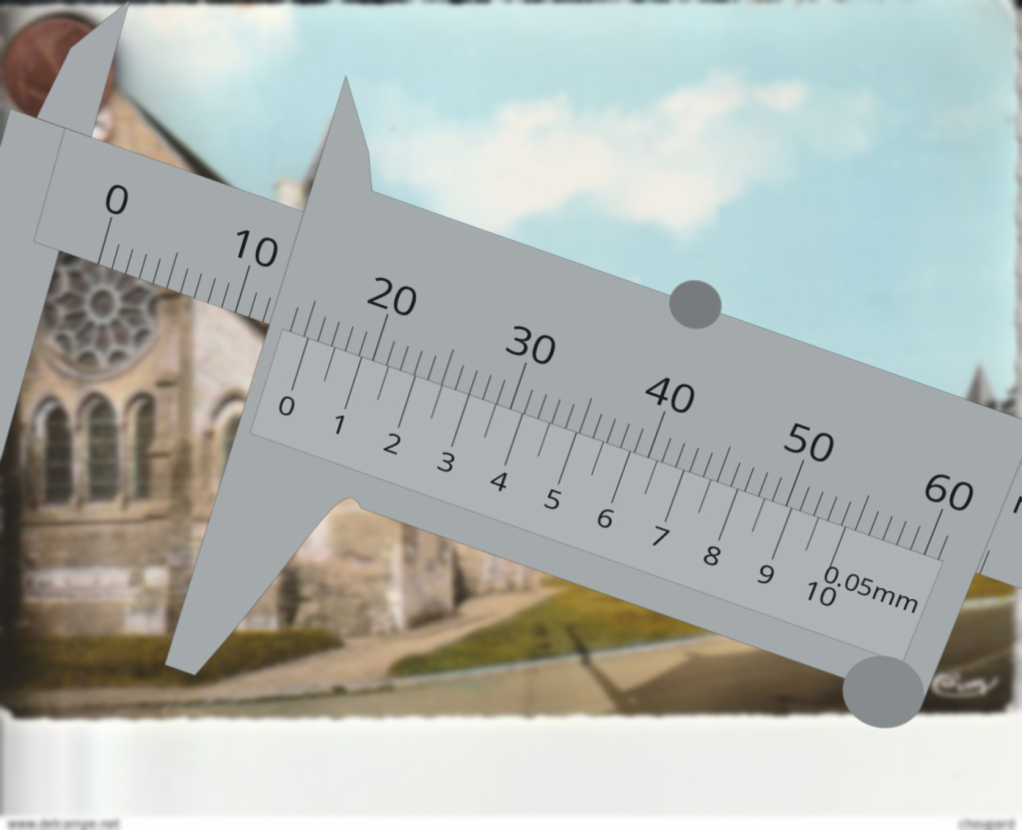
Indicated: 15.3 (mm)
